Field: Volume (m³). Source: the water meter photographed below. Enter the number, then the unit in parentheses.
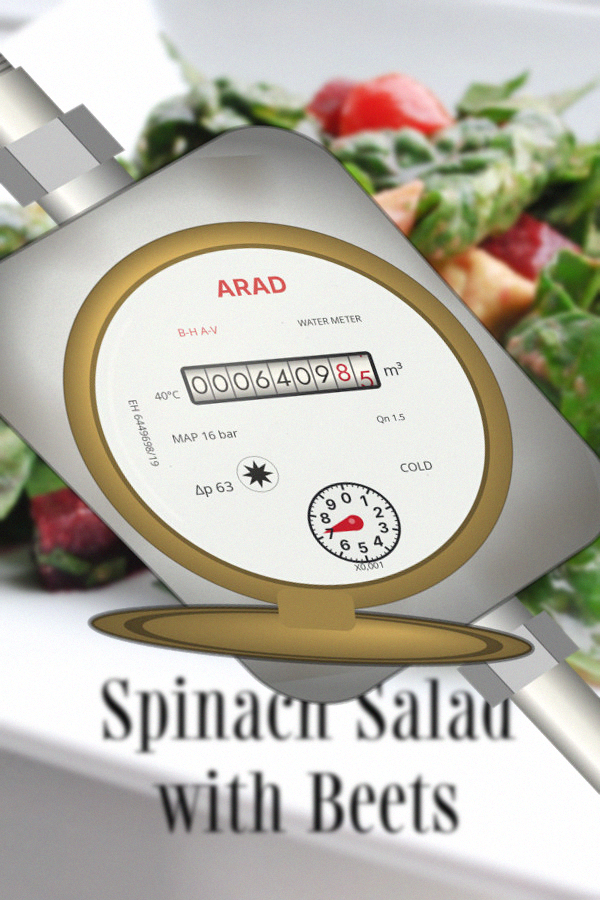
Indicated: 6409.847 (m³)
